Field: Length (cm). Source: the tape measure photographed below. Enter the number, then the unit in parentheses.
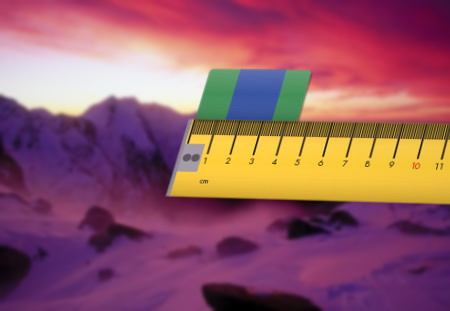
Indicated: 4.5 (cm)
